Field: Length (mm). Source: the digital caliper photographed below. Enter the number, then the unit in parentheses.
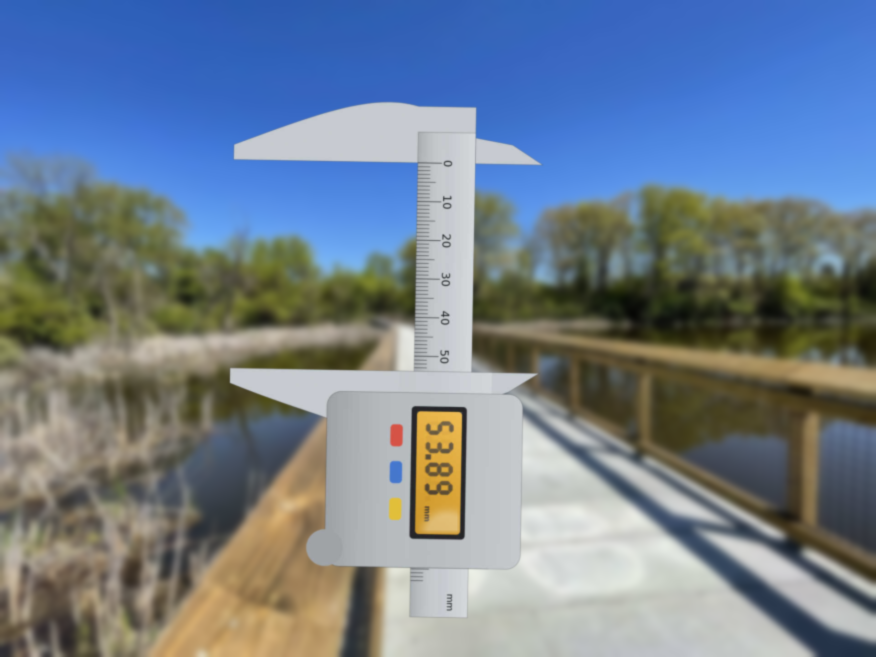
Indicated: 53.89 (mm)
